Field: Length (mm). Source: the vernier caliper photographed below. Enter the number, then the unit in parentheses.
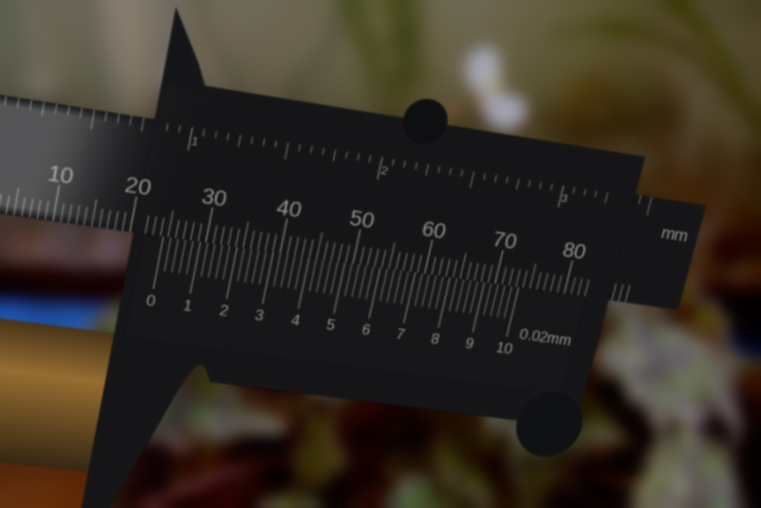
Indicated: 24.4 (mm)
